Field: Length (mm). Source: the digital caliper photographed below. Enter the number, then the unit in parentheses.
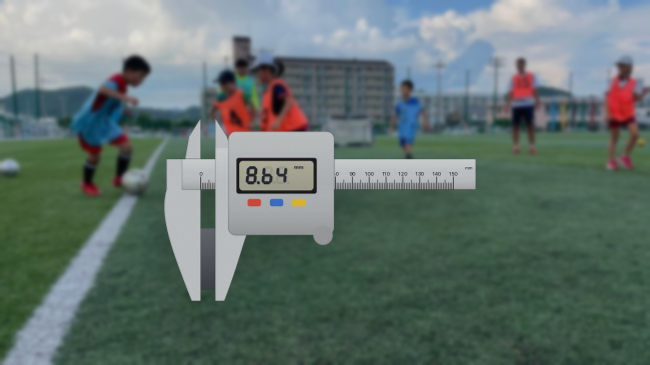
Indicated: 8.64 (mm)
